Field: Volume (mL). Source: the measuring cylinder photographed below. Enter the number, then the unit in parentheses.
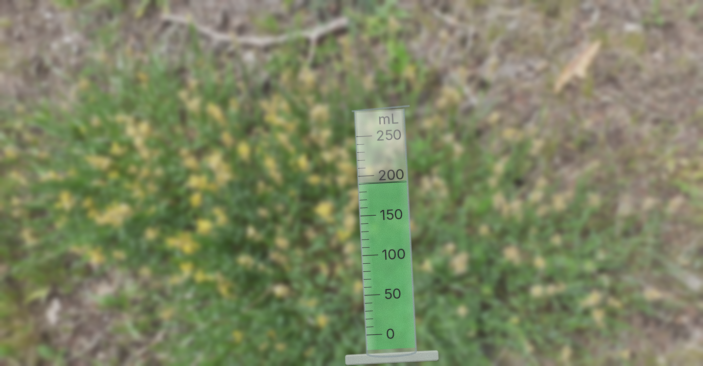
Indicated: 190 (mL)
